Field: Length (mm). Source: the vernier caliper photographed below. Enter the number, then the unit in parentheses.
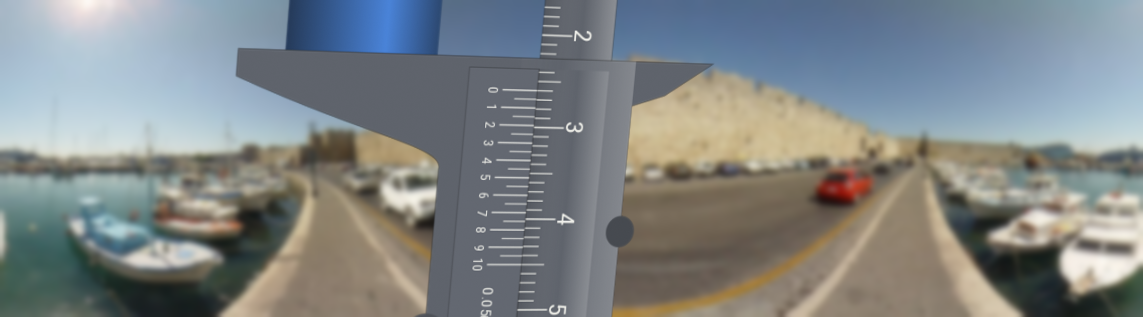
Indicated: 26.0 (mm)
